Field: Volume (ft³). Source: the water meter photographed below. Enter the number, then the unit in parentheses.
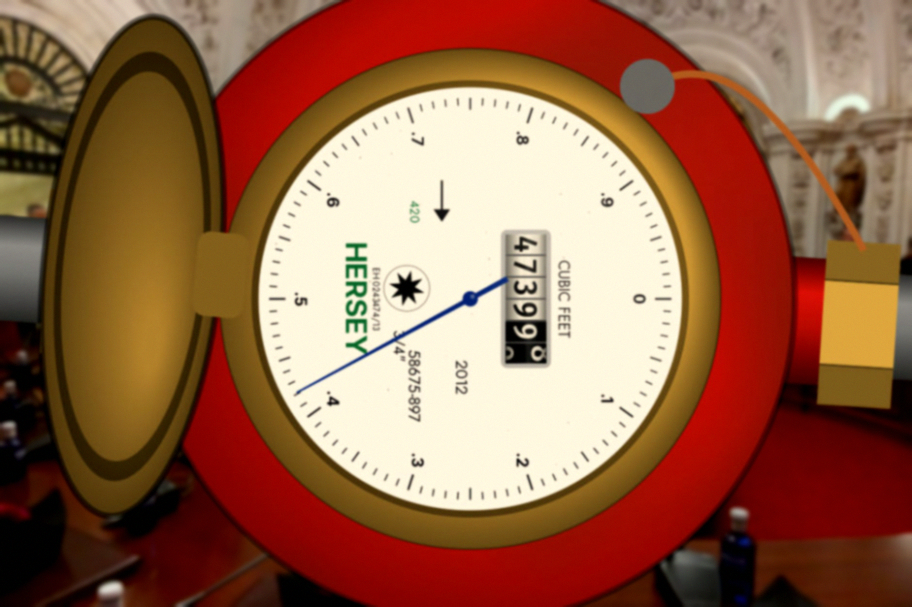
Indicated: 473998.42 (ft³)
